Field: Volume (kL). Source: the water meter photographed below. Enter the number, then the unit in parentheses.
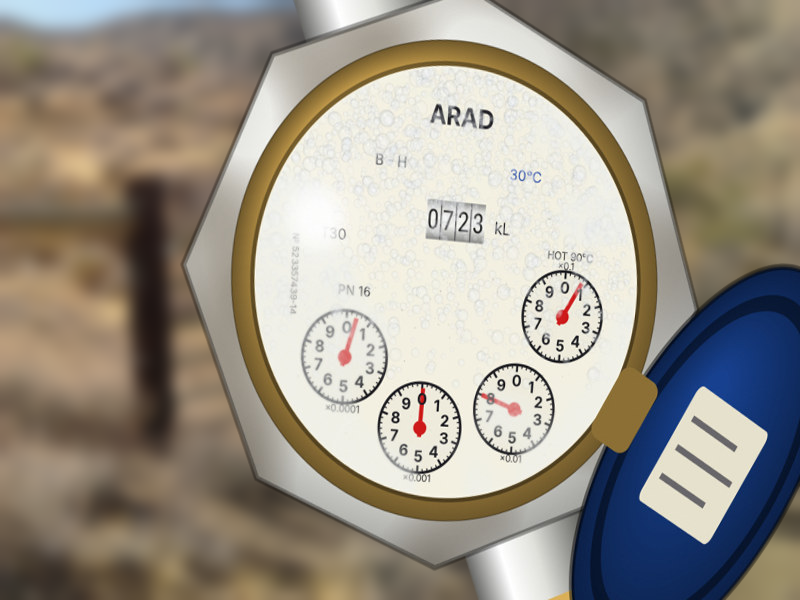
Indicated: 723.0800 (kL)
